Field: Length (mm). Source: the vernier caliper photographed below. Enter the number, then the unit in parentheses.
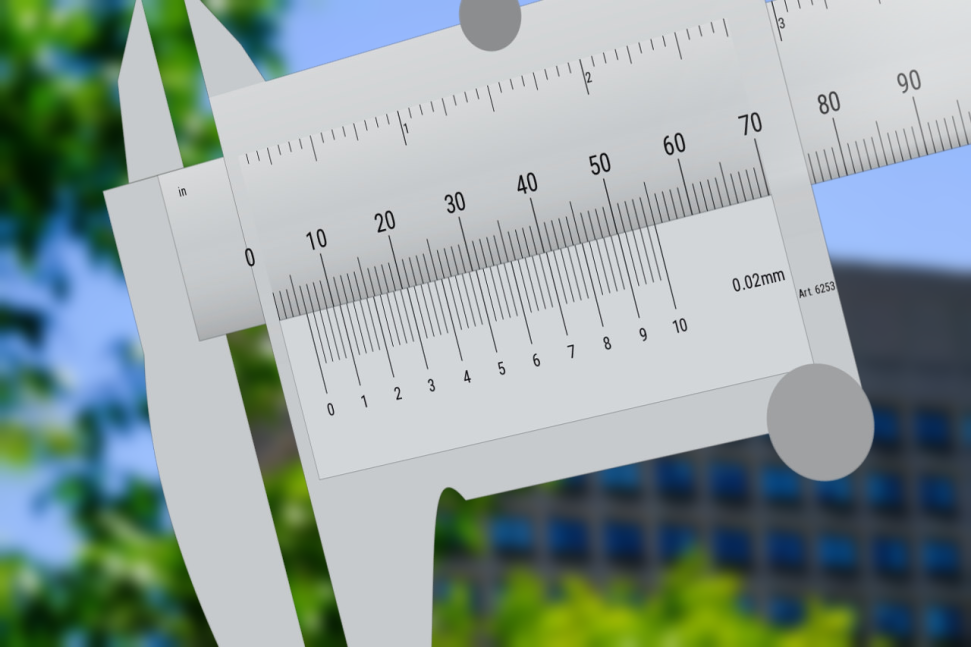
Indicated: 6.0 (mm)
